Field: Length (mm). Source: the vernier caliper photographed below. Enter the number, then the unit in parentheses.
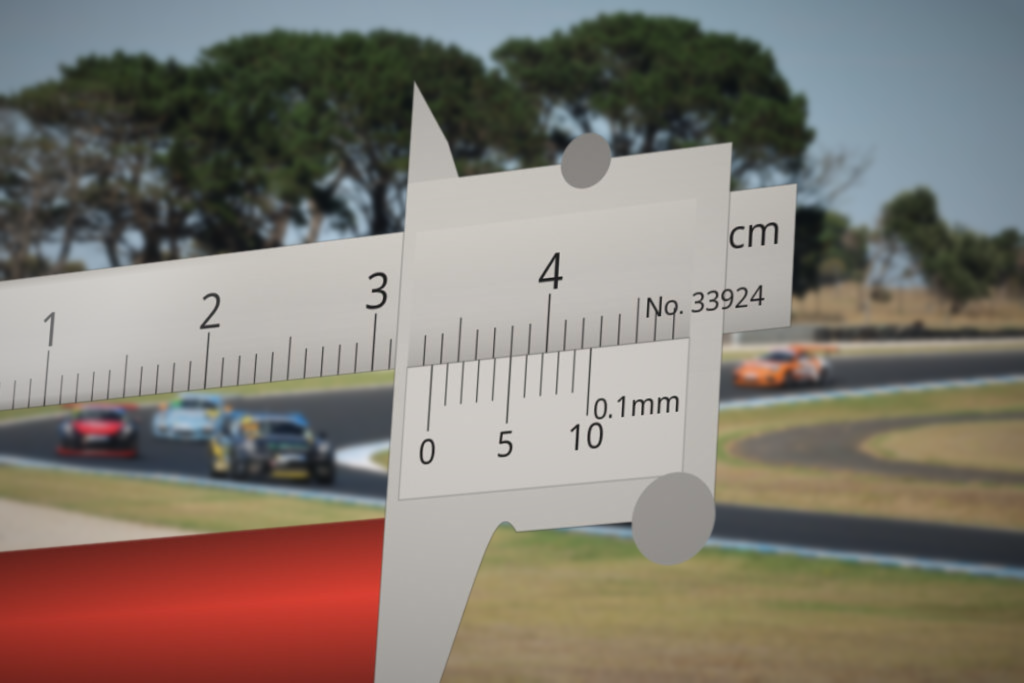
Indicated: 33.5 (mm)
